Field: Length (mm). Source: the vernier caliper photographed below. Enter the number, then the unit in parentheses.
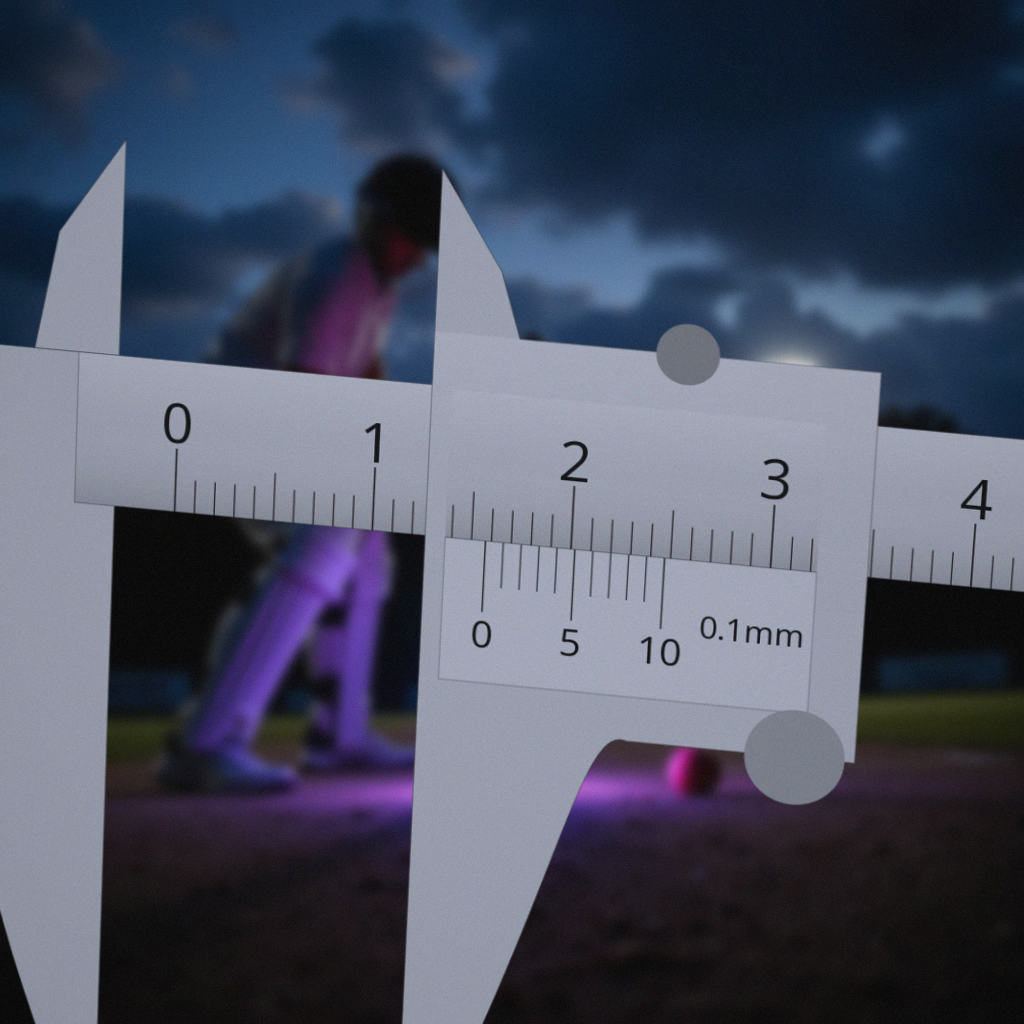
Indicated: 15.7 (mm)
